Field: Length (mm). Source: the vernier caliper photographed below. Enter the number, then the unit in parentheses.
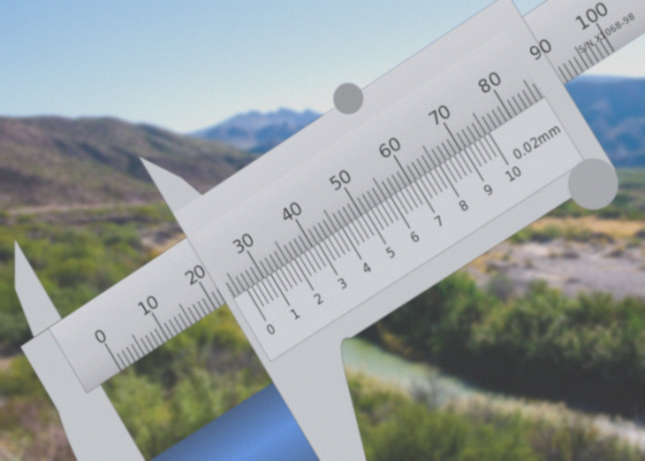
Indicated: 26.5 (mm)
